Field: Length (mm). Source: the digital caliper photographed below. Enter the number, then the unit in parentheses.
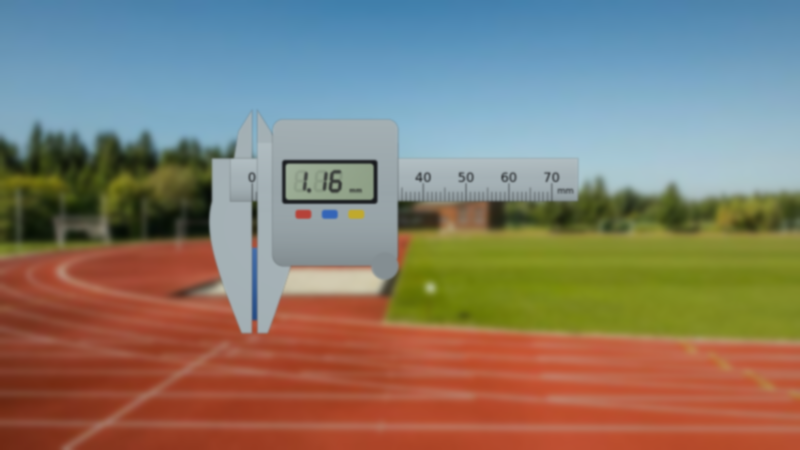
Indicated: 1.16 (mm)
